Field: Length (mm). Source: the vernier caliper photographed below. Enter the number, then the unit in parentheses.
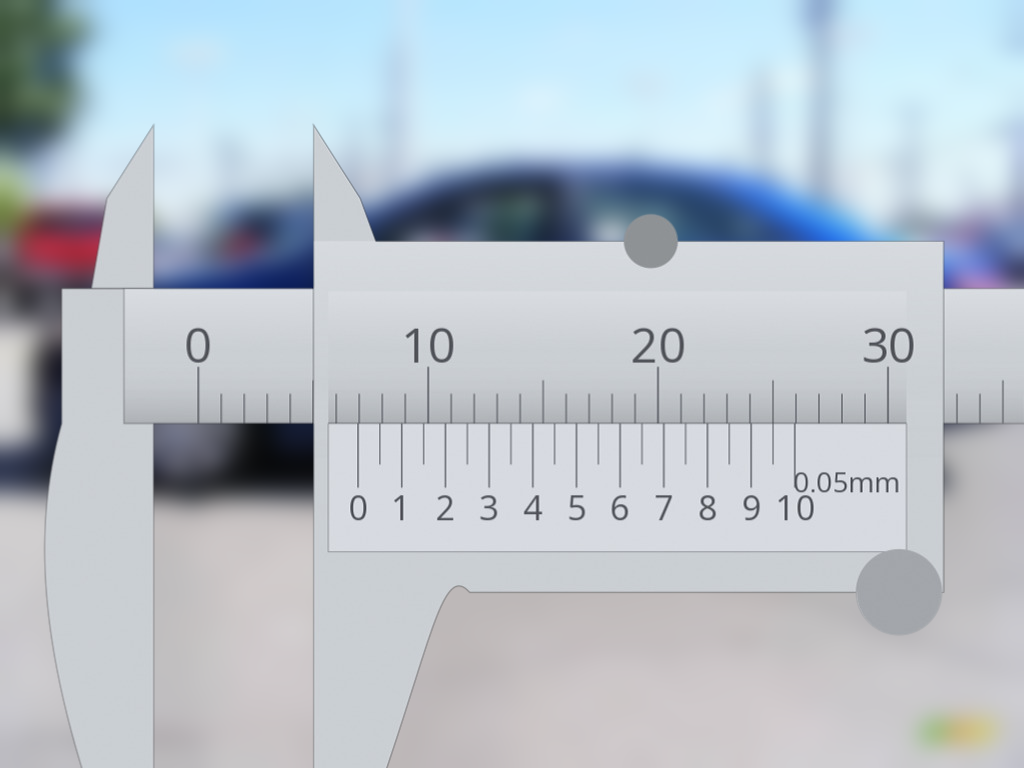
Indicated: 6.95 (mm)
